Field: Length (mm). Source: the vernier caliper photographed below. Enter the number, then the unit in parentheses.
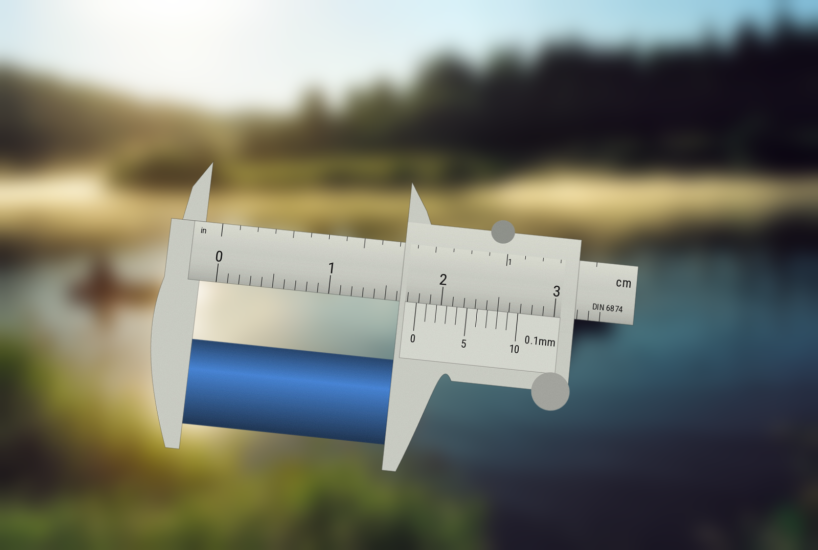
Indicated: 17.8 (mm)
